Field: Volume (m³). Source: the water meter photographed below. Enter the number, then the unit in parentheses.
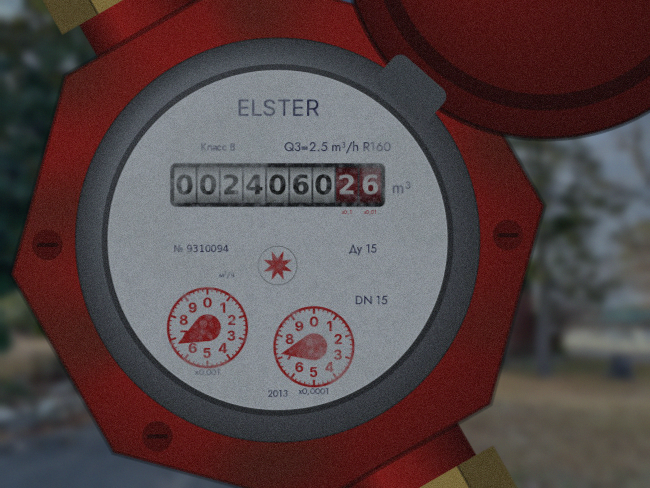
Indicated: 24060.2667 (m³)
